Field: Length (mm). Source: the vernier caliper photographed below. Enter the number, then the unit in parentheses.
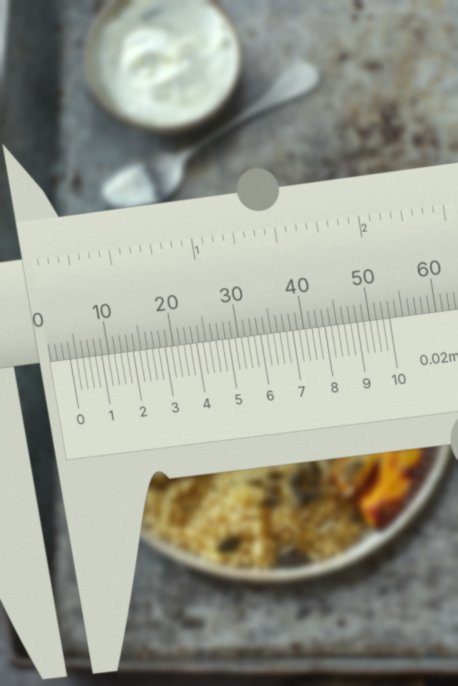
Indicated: 4.0 (mm)
